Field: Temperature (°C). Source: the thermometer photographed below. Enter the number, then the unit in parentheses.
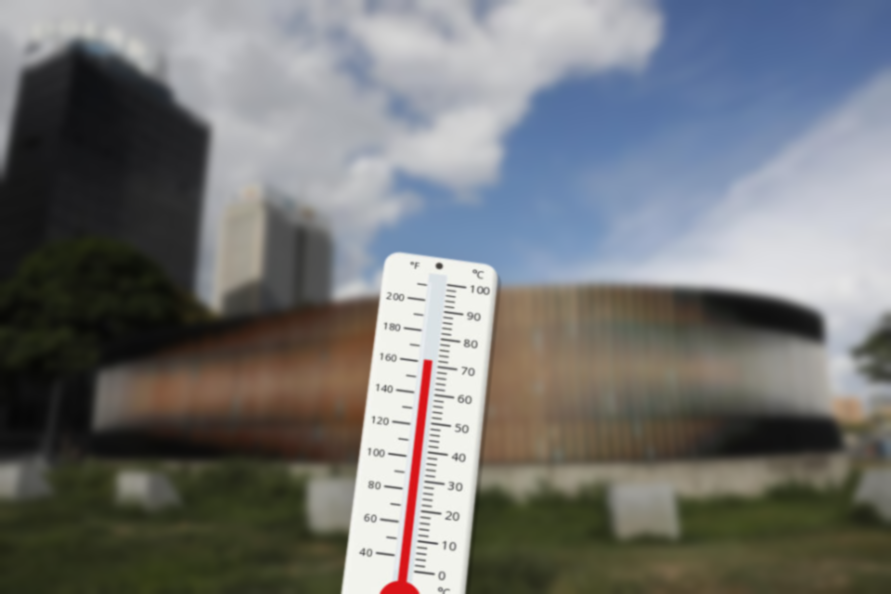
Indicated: 72 (°C)
